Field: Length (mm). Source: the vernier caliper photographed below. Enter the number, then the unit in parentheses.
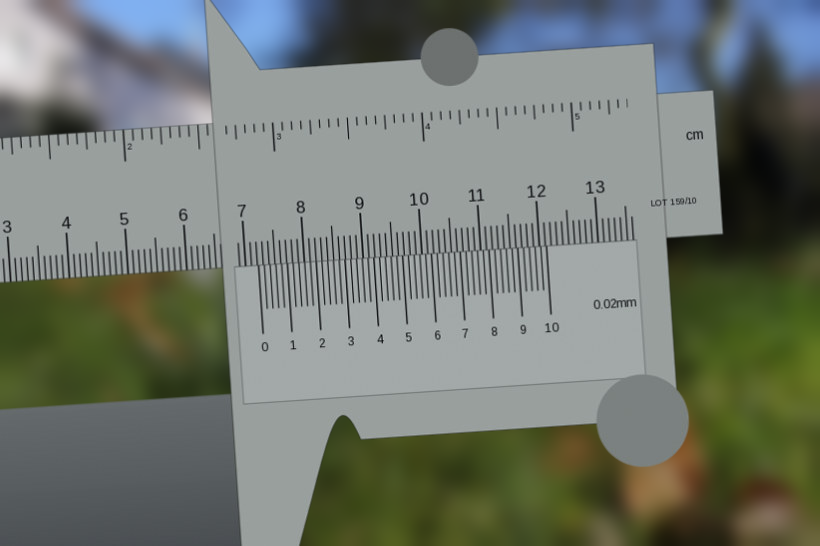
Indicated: 72.2 (mm)
